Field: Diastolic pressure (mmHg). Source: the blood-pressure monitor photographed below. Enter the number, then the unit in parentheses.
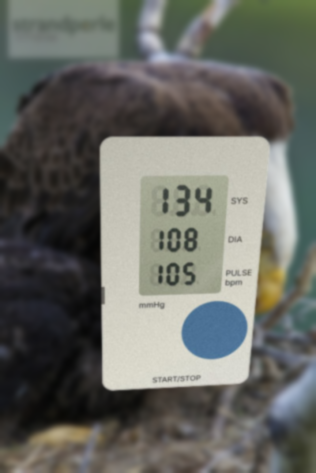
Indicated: 108 (mmHg)
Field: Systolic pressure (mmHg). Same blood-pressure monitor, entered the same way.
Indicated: 134 (mmHg)
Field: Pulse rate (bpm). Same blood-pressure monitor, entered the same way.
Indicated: 105 (bpm)
